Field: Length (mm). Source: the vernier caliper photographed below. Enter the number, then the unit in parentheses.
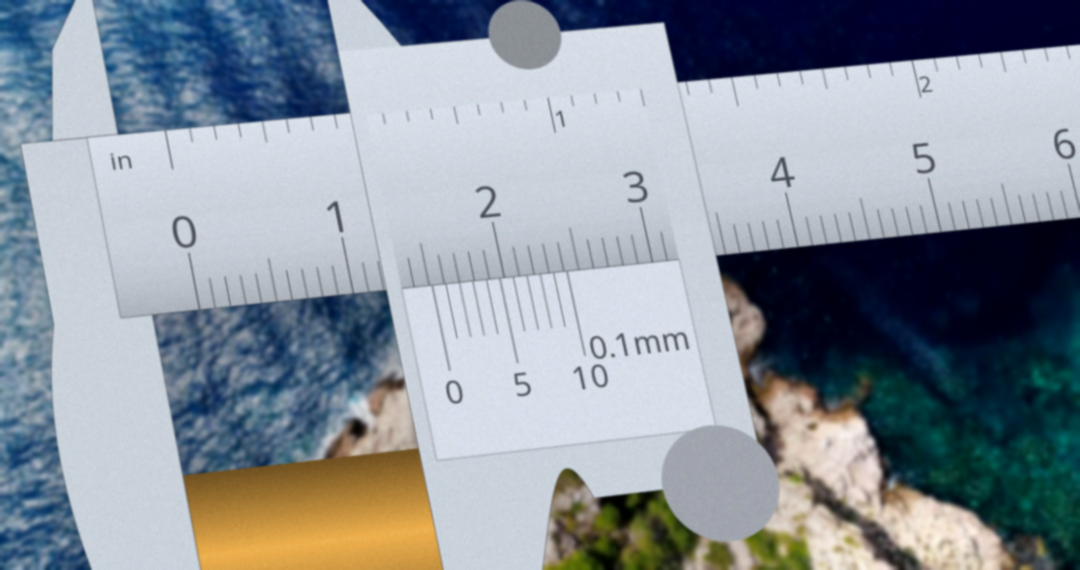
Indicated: 15.2 (mm)
